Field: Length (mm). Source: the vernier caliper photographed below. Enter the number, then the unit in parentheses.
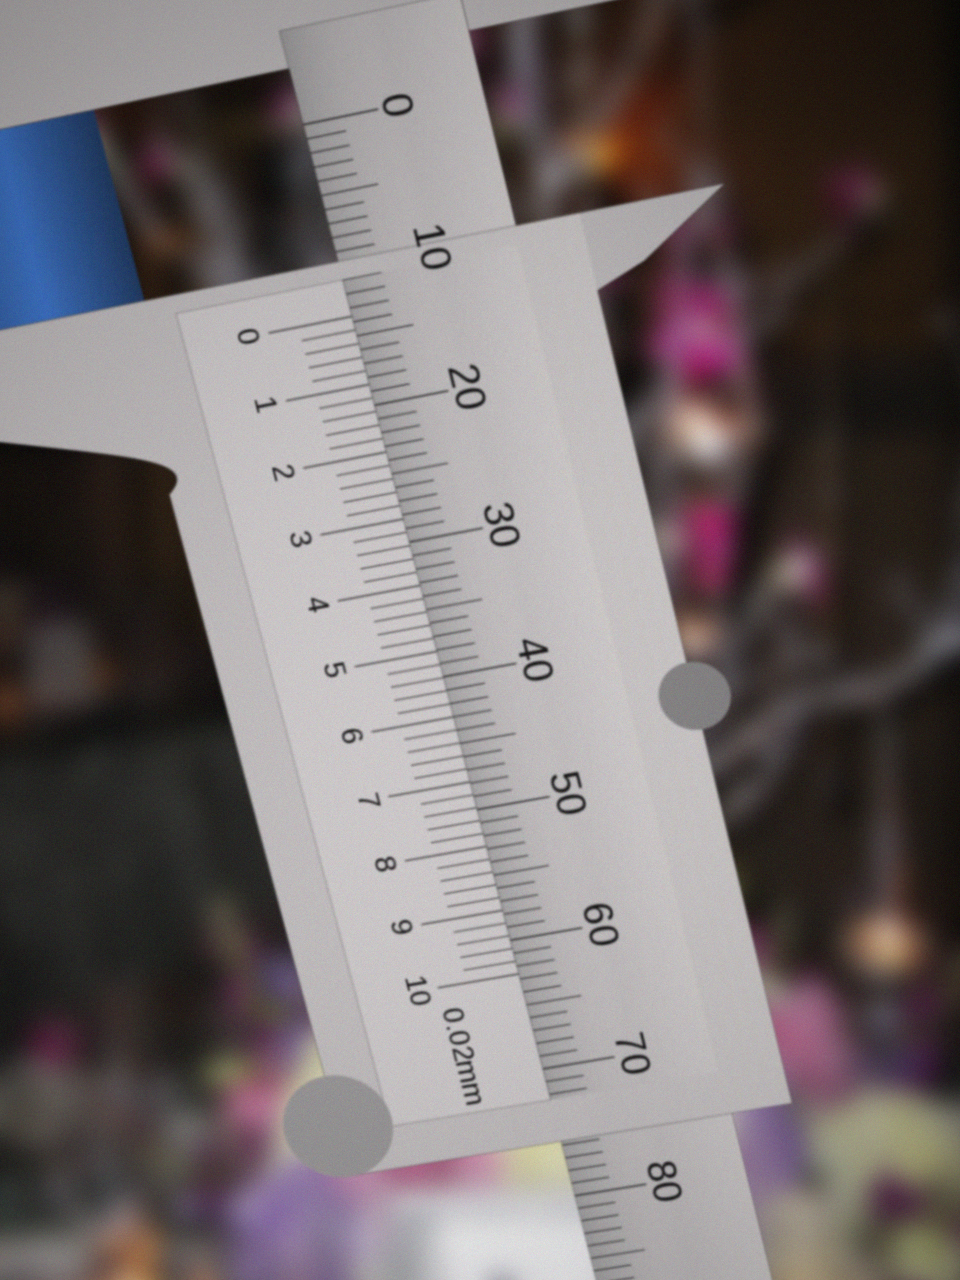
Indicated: 13.6 (mm)
